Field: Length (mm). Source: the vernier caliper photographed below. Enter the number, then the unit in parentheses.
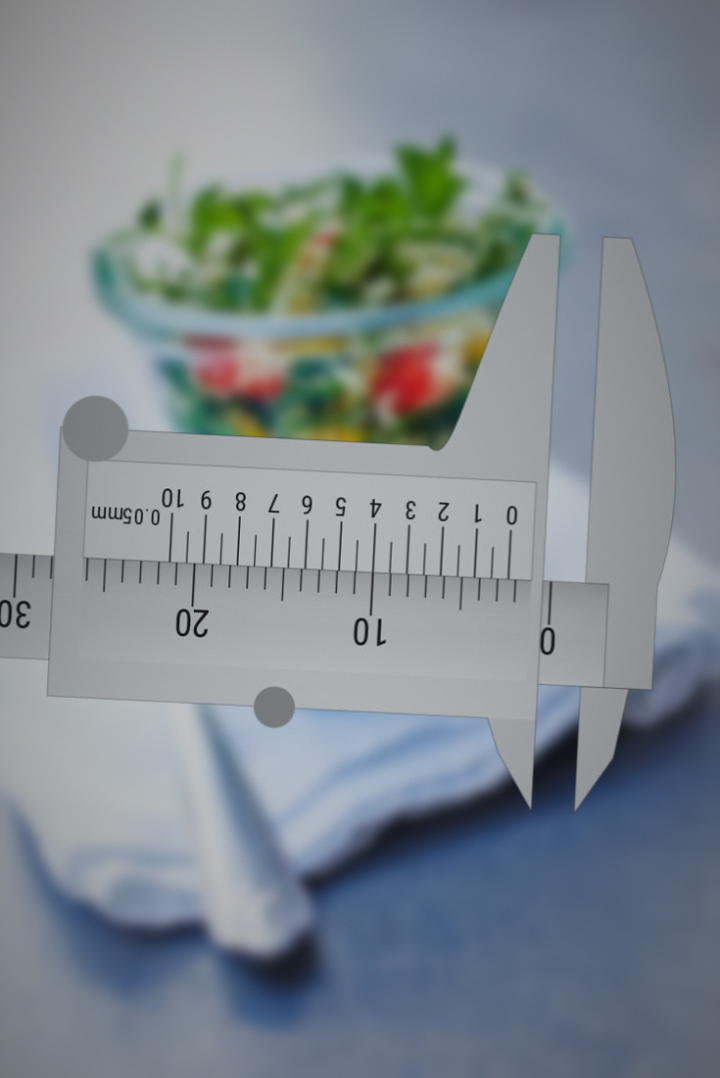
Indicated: 2.4 (mm)
